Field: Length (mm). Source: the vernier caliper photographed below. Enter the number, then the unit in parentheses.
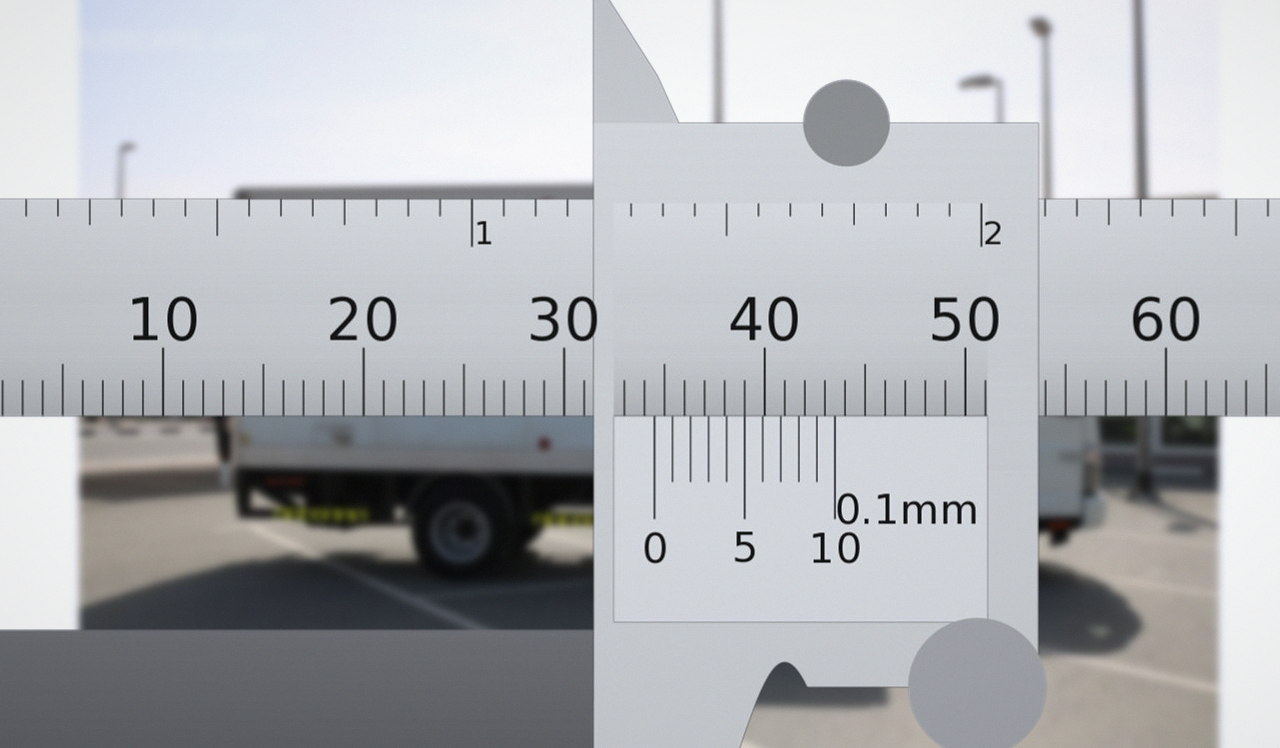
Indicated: 34.5 (mm)
